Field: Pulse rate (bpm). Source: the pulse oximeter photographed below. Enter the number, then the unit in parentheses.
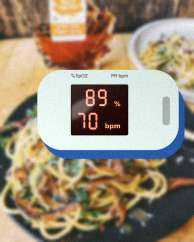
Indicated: 70 (bpm)
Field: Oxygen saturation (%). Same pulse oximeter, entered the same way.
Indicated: 89 (%)
